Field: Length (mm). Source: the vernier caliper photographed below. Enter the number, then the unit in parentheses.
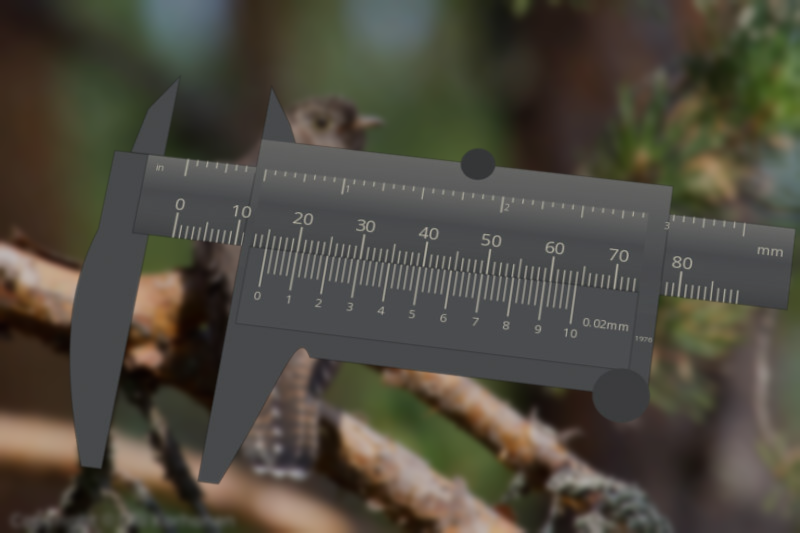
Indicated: 15.0 (mm)
